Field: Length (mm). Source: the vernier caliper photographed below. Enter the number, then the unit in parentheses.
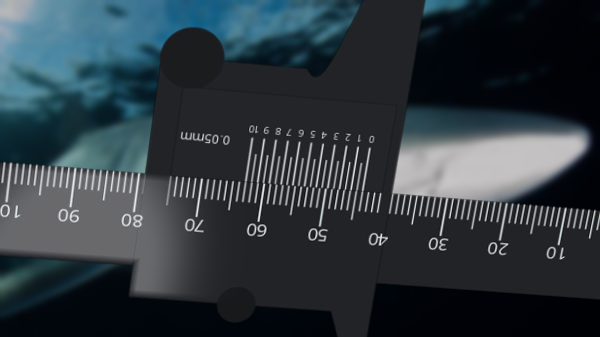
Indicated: 44.0 (mm)
